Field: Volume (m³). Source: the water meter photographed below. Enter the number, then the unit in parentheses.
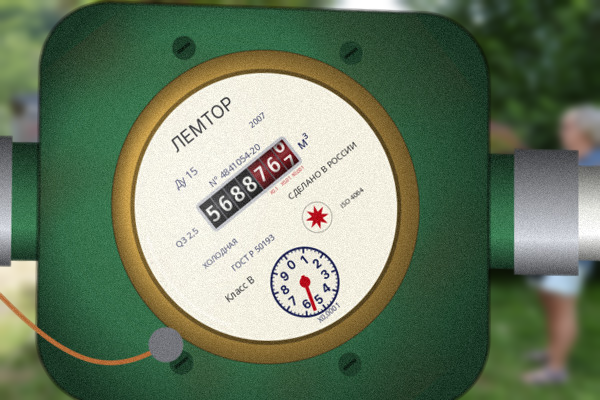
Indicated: 5688.7665 (m³)
